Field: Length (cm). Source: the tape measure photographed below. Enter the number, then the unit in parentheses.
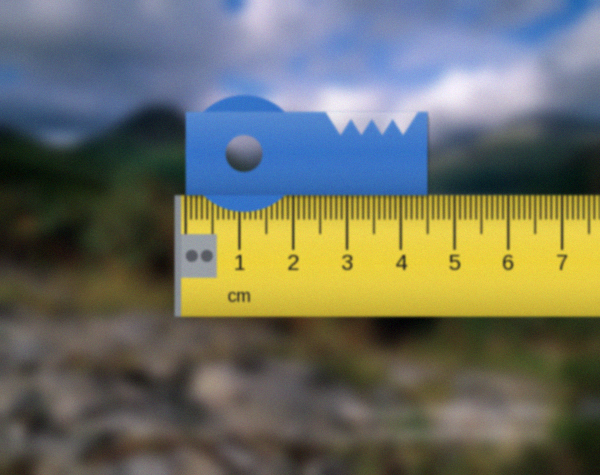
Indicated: 4.5 (cm)
